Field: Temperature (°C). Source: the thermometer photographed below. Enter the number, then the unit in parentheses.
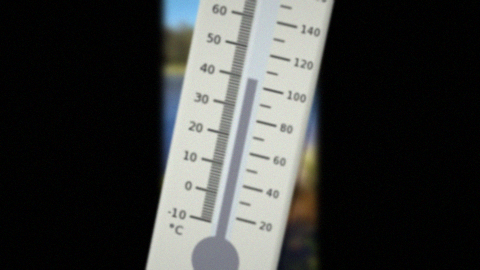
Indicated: 40 (°C)
